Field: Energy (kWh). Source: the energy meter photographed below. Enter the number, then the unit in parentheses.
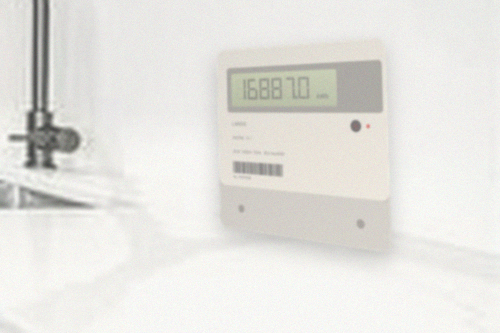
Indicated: 16887.0 (kWh)
